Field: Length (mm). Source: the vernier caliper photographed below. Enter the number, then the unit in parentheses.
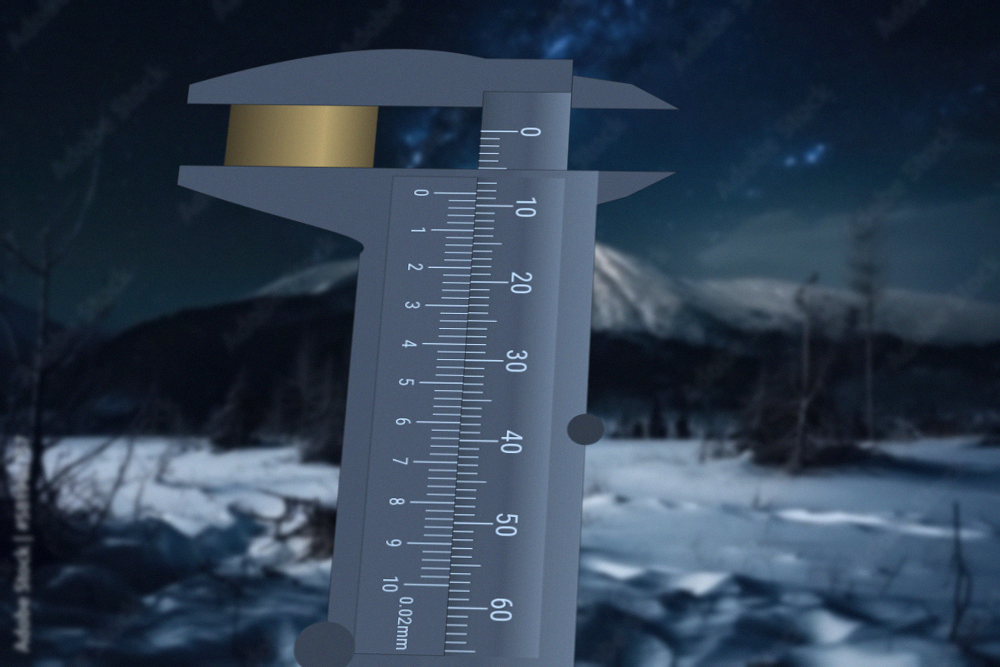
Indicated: 8.4 (mm)
